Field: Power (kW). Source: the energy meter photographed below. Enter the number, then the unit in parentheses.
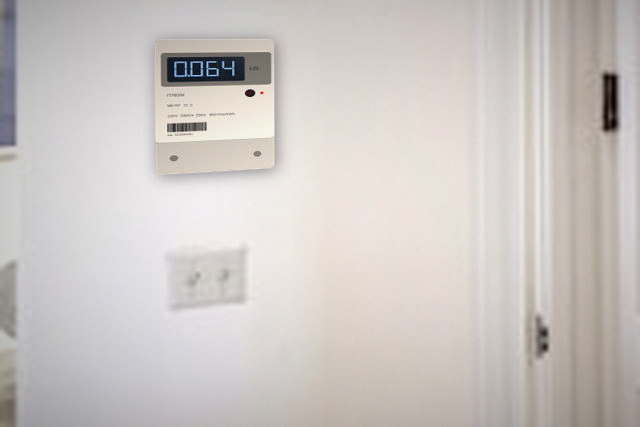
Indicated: 0.064 (kW)
